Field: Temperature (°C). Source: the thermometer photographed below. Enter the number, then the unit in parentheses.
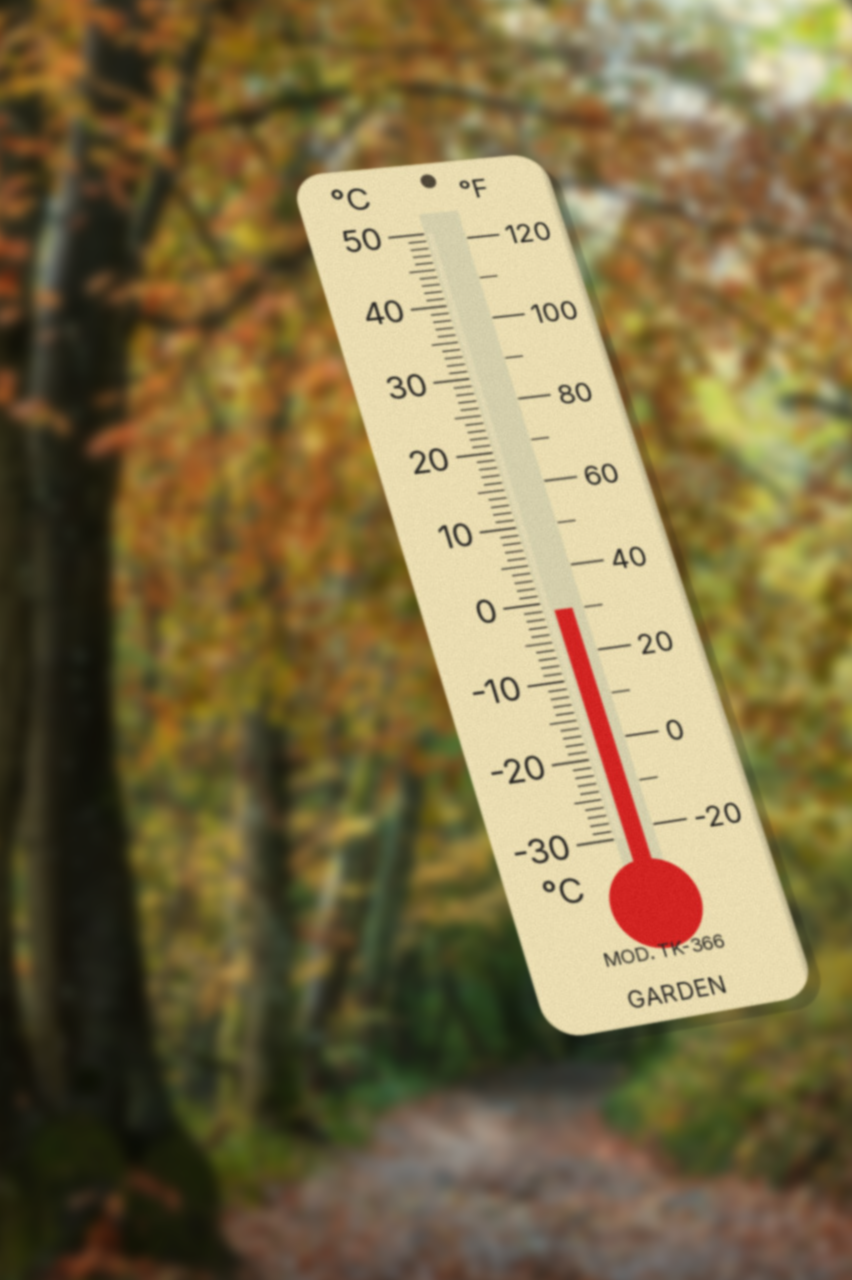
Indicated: -1 (°C)
